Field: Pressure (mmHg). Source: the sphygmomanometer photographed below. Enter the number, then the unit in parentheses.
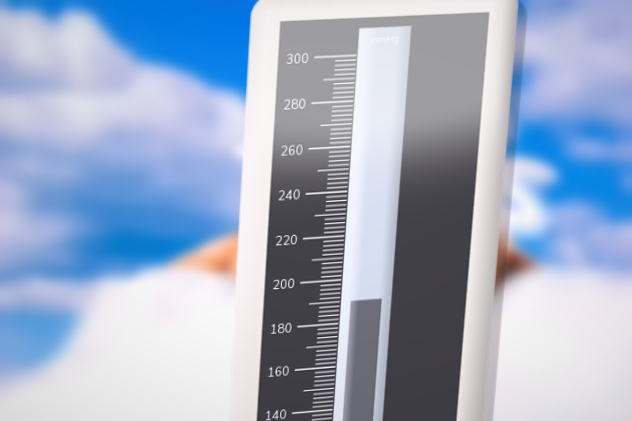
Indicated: 190 (mmHg)
